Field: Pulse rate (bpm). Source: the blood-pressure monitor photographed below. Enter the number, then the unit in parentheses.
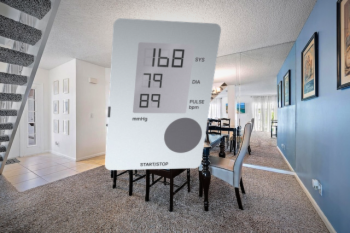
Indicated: 89 (bpm)
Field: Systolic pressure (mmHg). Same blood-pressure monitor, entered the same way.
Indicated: 168 (mmHg)
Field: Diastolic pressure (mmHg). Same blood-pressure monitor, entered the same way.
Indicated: 79 (mmHg)
